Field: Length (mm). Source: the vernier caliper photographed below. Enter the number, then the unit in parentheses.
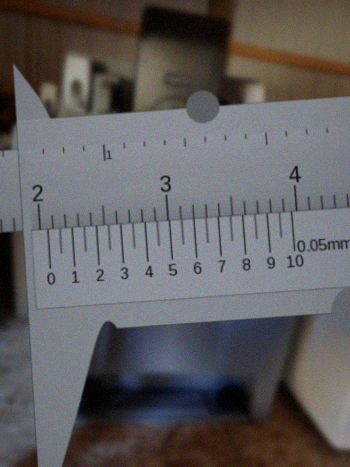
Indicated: 20.6 (mm)
